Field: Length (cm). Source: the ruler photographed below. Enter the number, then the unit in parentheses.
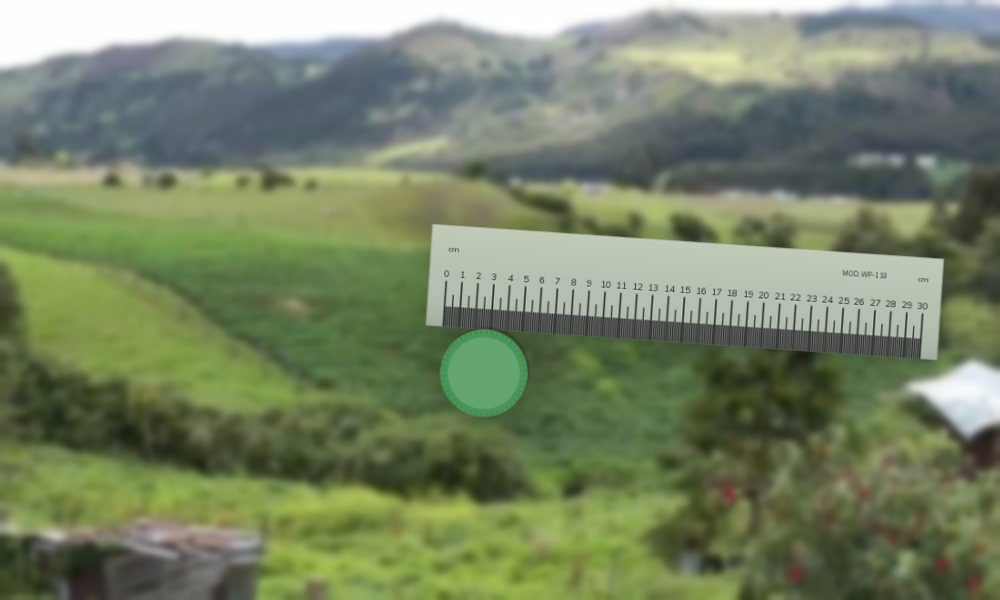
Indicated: 5.5 (cm)
